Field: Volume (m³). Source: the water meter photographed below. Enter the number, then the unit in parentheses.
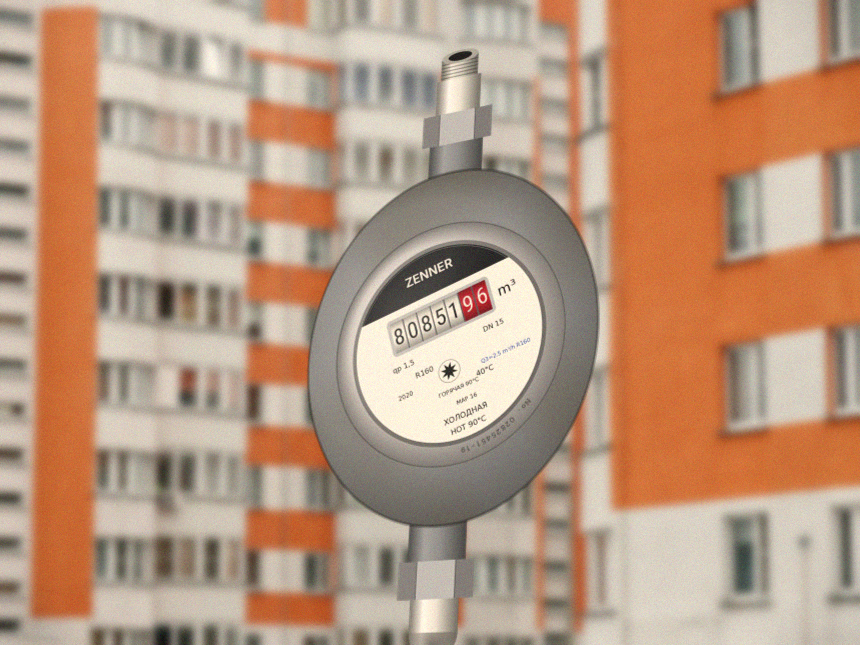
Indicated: 80851.96 (m³)
